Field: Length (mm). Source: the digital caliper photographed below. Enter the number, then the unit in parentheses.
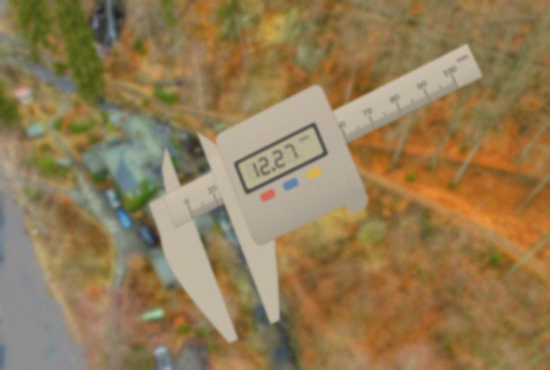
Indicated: 12.27 (mm)
